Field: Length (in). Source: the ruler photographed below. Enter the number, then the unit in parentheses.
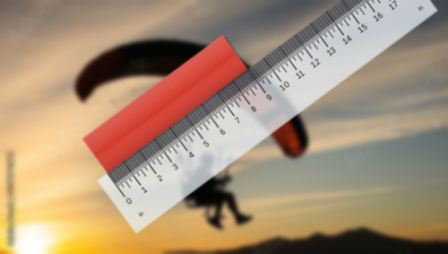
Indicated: 9 (in)
